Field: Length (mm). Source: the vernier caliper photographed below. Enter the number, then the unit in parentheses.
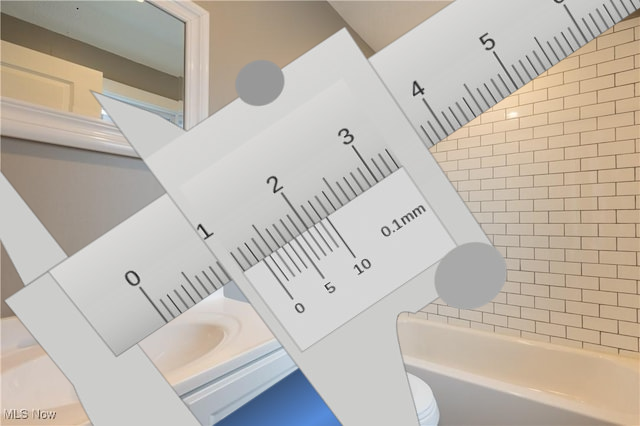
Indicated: 13.6 (mm)
